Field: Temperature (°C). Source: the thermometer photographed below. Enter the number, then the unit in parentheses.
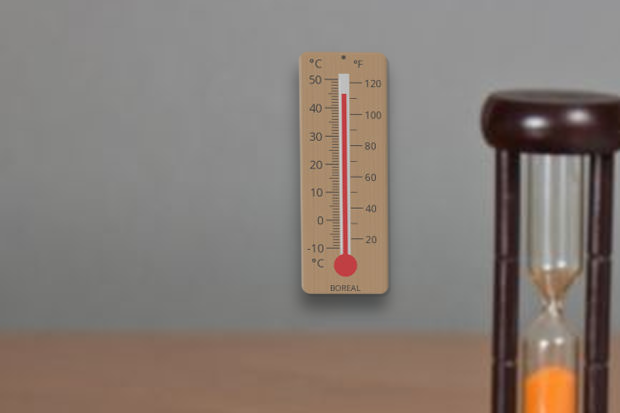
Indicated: 45 (°C)
